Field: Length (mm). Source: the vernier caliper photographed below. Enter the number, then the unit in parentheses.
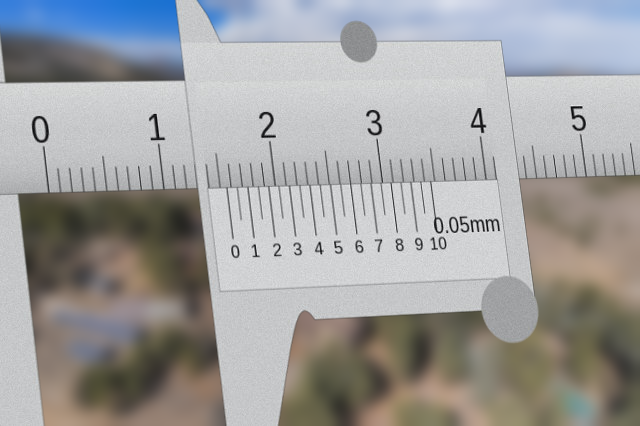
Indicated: 15.6 (mm)
